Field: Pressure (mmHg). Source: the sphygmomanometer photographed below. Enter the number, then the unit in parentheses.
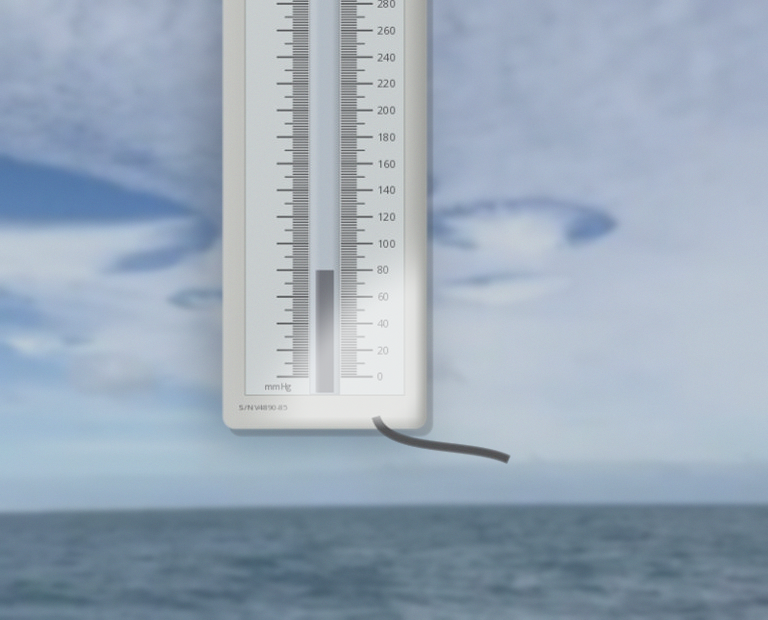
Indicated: 80 (mmHg)
